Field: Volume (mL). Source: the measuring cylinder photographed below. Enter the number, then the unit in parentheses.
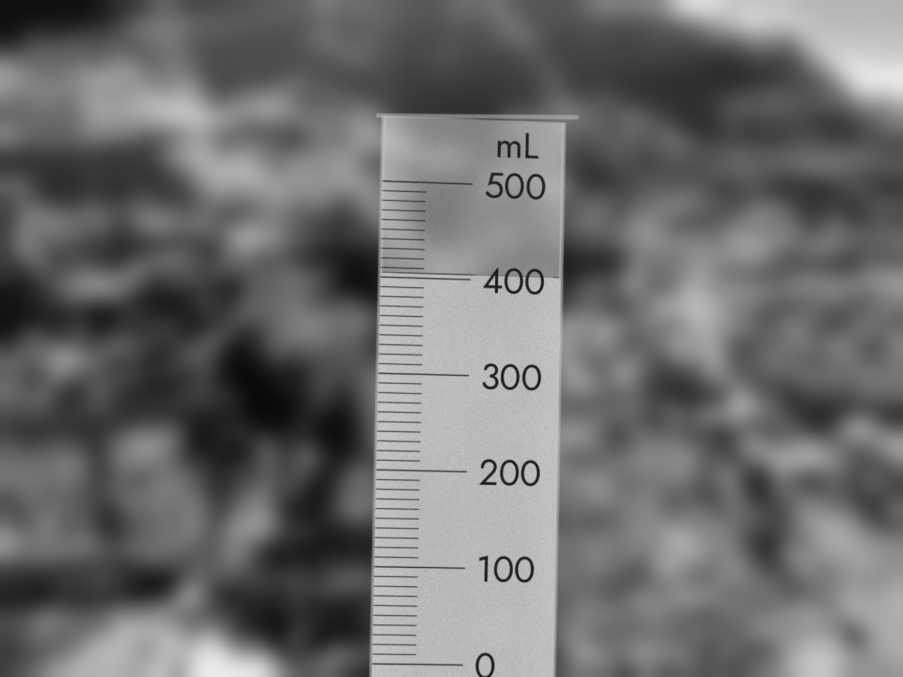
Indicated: 405 (mL)
